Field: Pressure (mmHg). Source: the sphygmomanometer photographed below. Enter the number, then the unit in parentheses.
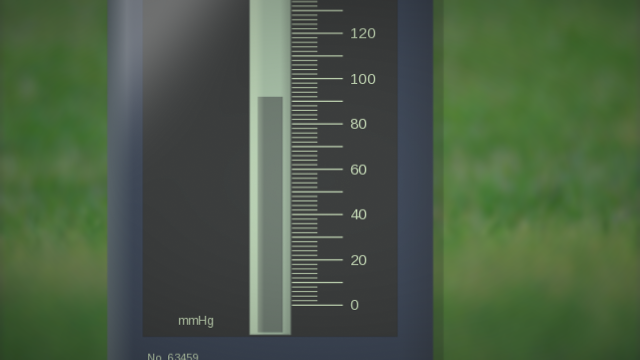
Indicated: 92 (mmHg)
